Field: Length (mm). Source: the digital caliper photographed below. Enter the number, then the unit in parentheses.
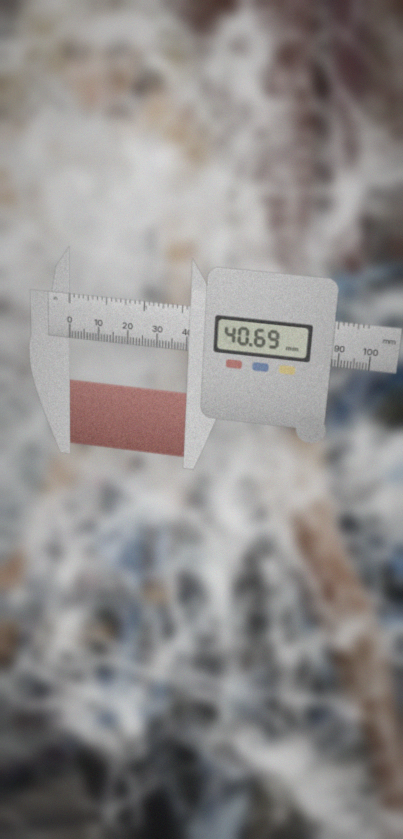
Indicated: 40.69 (mm)
